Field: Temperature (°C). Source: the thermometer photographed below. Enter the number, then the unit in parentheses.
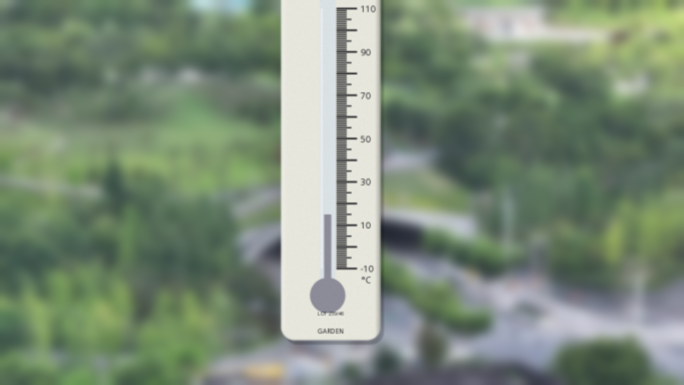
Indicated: 15 (°C)
